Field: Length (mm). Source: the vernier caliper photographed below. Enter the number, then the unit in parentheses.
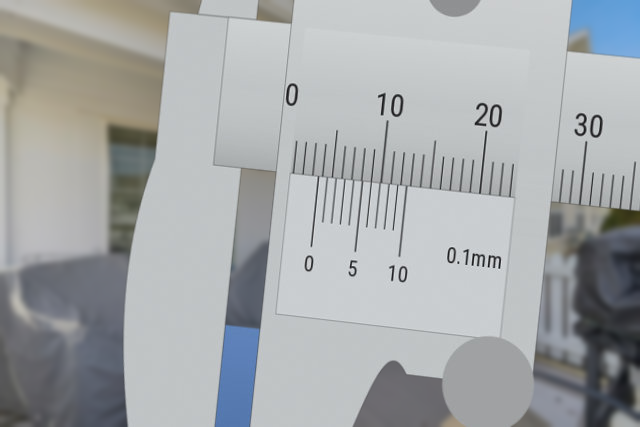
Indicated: 3.6 (mm)
